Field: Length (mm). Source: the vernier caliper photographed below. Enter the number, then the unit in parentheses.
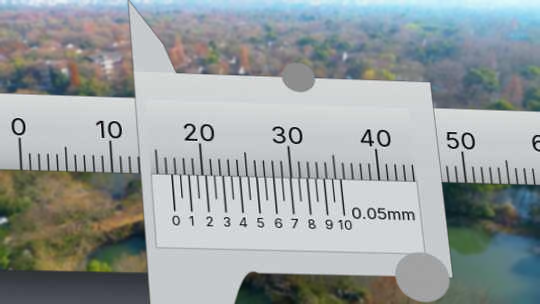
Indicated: 16.6 (mm)
